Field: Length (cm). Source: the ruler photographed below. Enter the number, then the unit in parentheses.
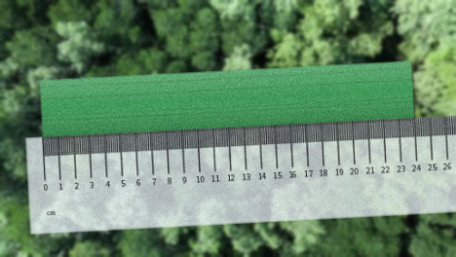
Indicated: 24 (cm)
